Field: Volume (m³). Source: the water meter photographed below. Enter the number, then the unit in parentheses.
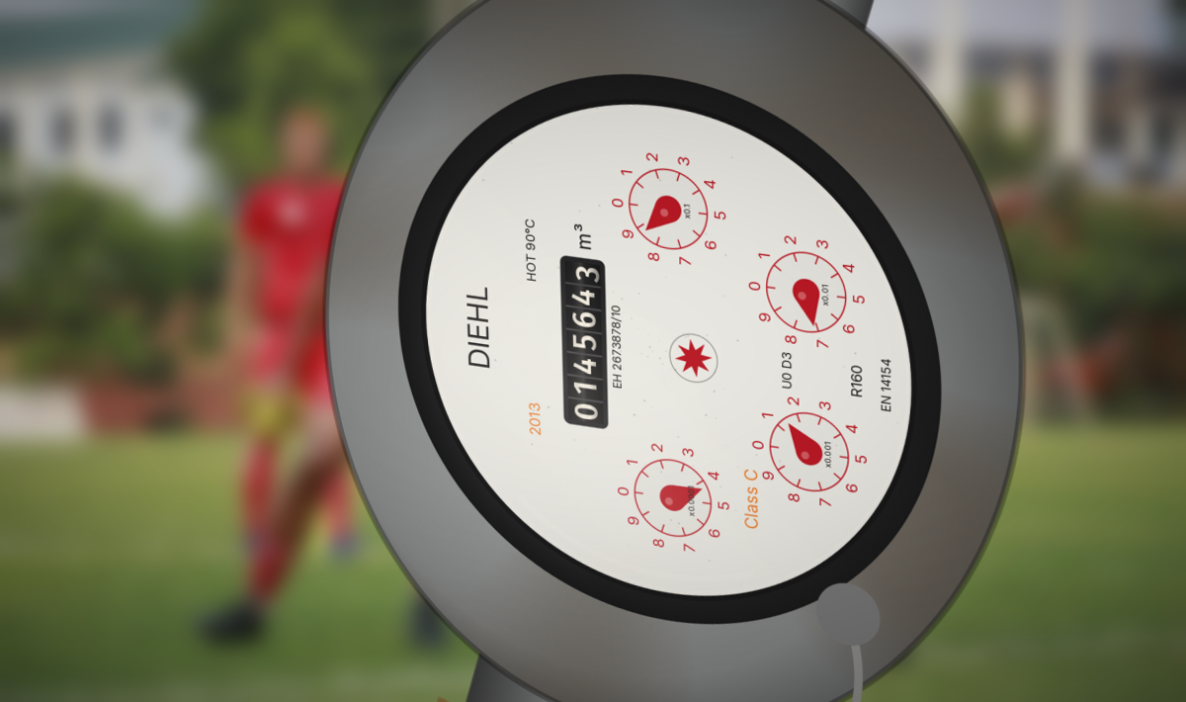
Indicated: 145642.8714 (m³)
